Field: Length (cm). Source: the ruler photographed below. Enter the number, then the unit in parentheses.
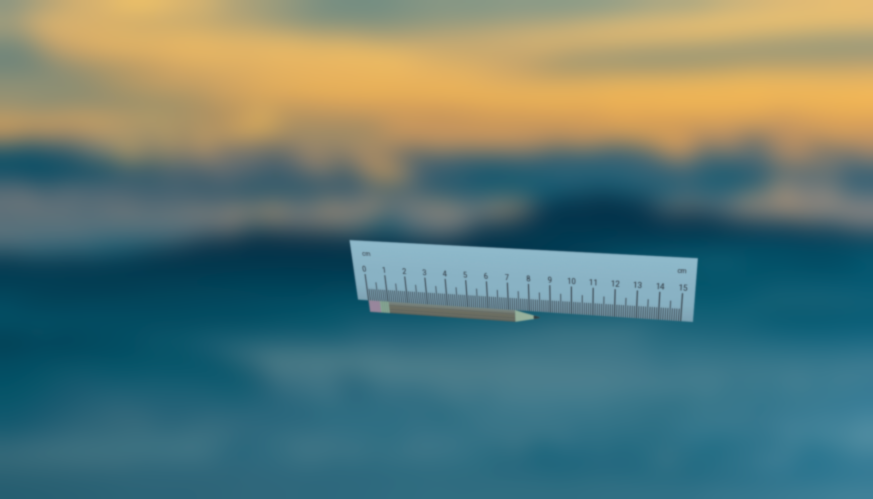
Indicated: 8.5 (cm)
